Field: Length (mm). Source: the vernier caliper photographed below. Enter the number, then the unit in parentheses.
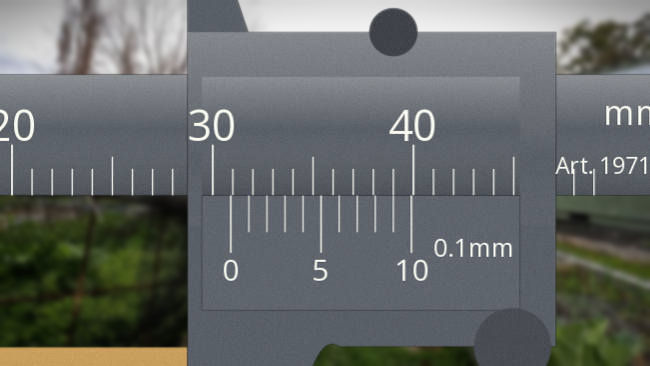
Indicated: 30.9 (mm)
